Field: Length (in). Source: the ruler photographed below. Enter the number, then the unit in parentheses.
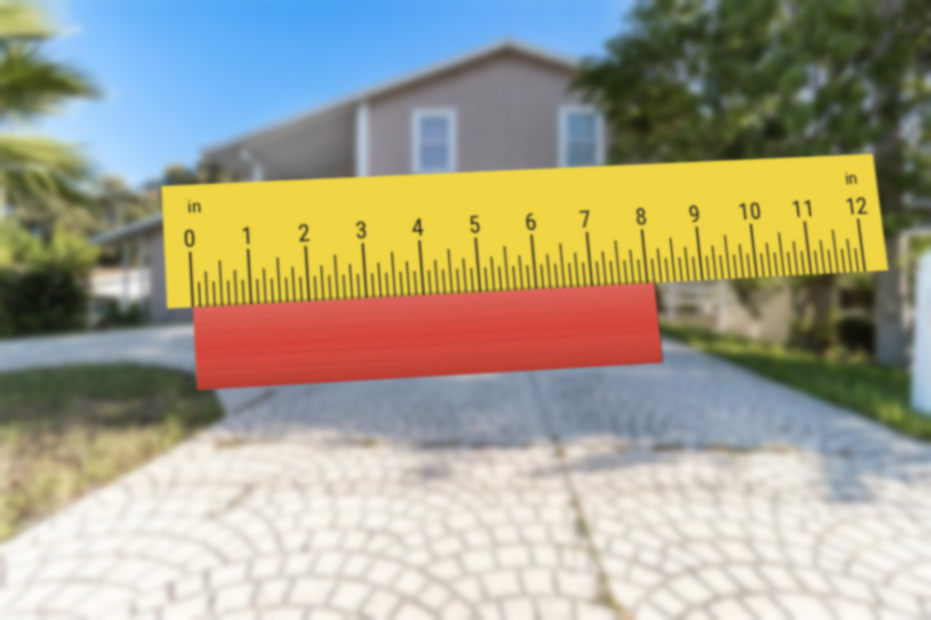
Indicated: 8.125 (in)
